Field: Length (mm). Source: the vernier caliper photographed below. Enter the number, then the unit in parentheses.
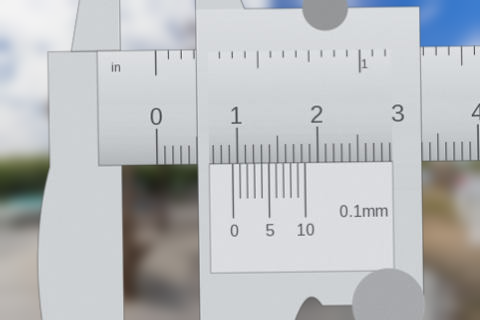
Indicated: 9.4 (mm)
